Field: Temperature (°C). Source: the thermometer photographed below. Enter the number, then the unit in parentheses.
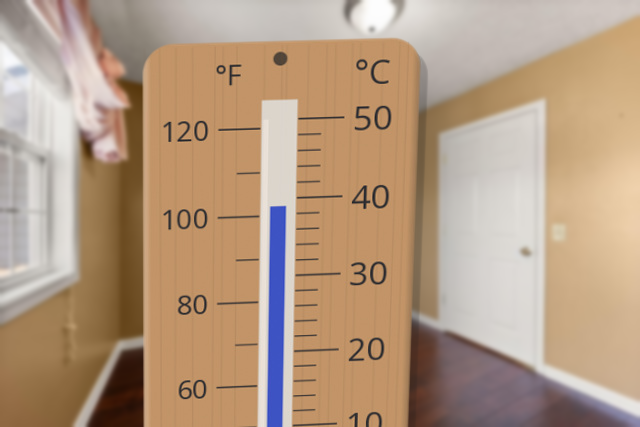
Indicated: 39 (°C)
